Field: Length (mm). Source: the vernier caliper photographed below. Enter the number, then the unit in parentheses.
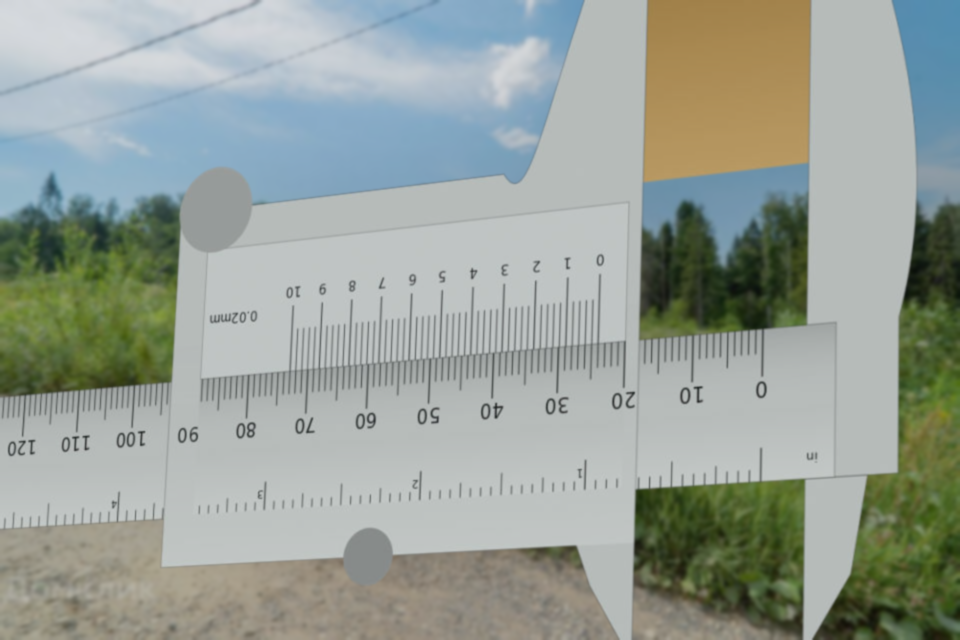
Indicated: 24.0 (mm)
